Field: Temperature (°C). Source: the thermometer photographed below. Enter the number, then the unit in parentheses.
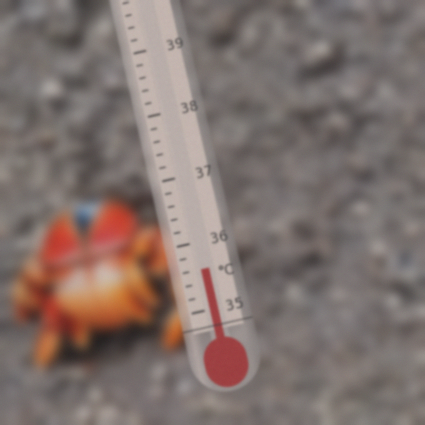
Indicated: 35.6 (°C)
